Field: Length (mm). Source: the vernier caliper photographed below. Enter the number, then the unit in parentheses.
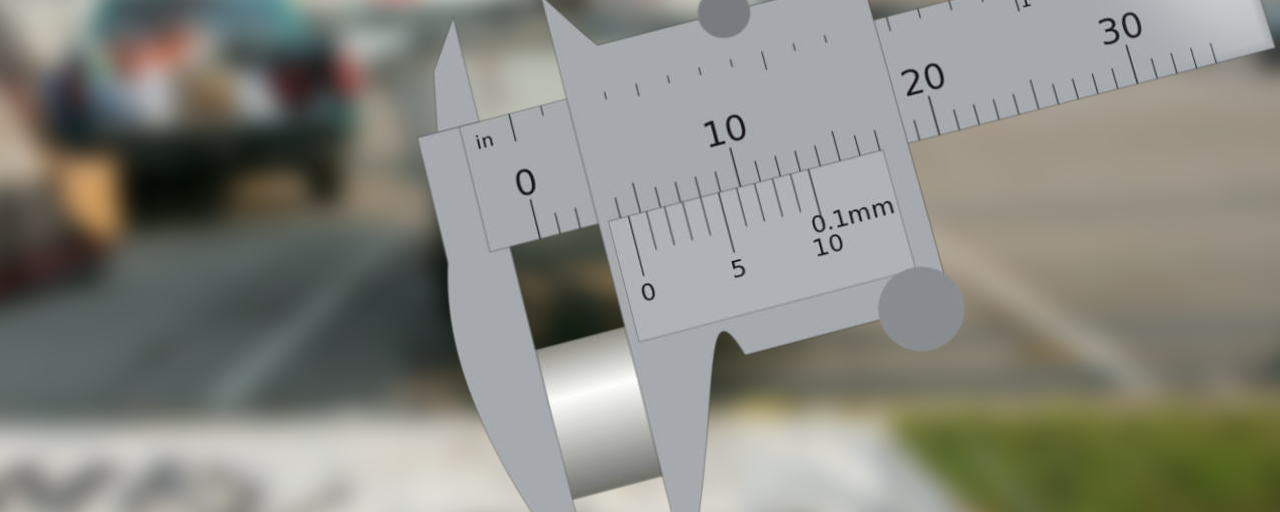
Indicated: 4.4 (mm)
